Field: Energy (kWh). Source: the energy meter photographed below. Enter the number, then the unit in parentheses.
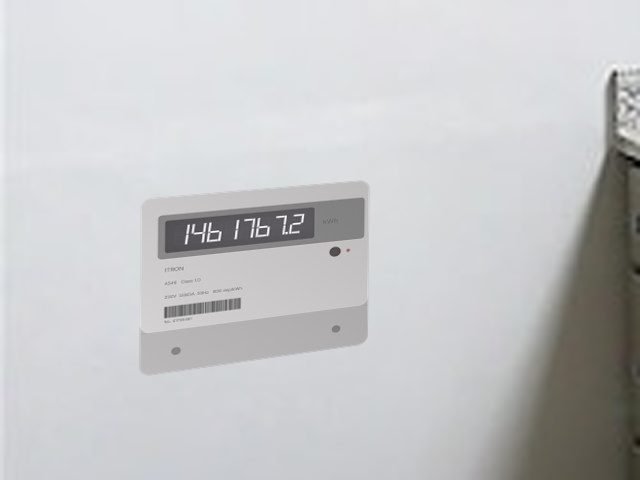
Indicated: 1461767.2 (kWh)
